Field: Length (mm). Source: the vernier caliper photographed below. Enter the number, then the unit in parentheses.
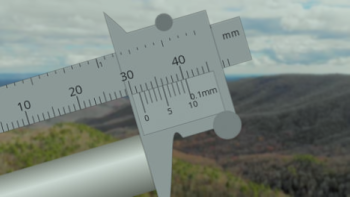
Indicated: 31.4 (mm)
